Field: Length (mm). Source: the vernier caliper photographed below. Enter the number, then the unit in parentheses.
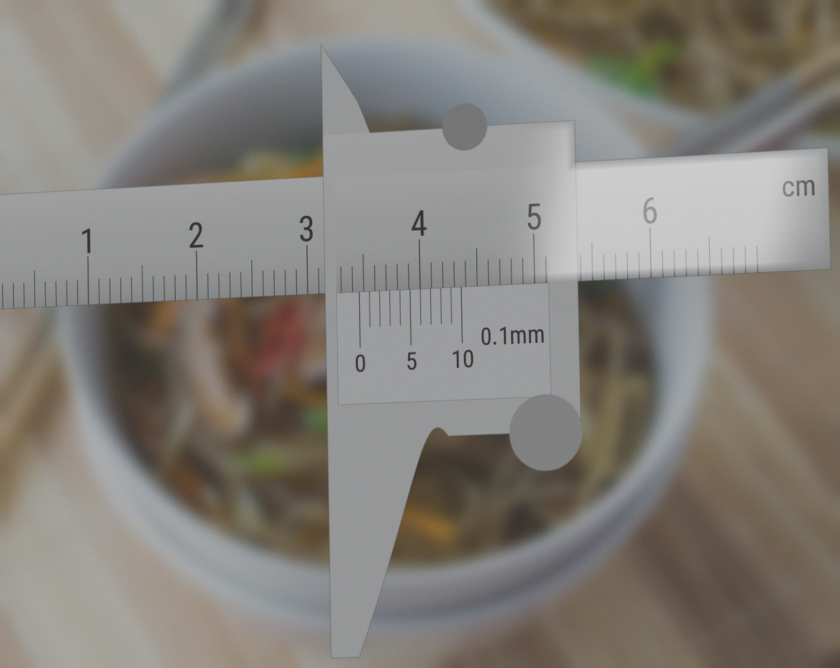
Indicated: 34.6 (mm)
